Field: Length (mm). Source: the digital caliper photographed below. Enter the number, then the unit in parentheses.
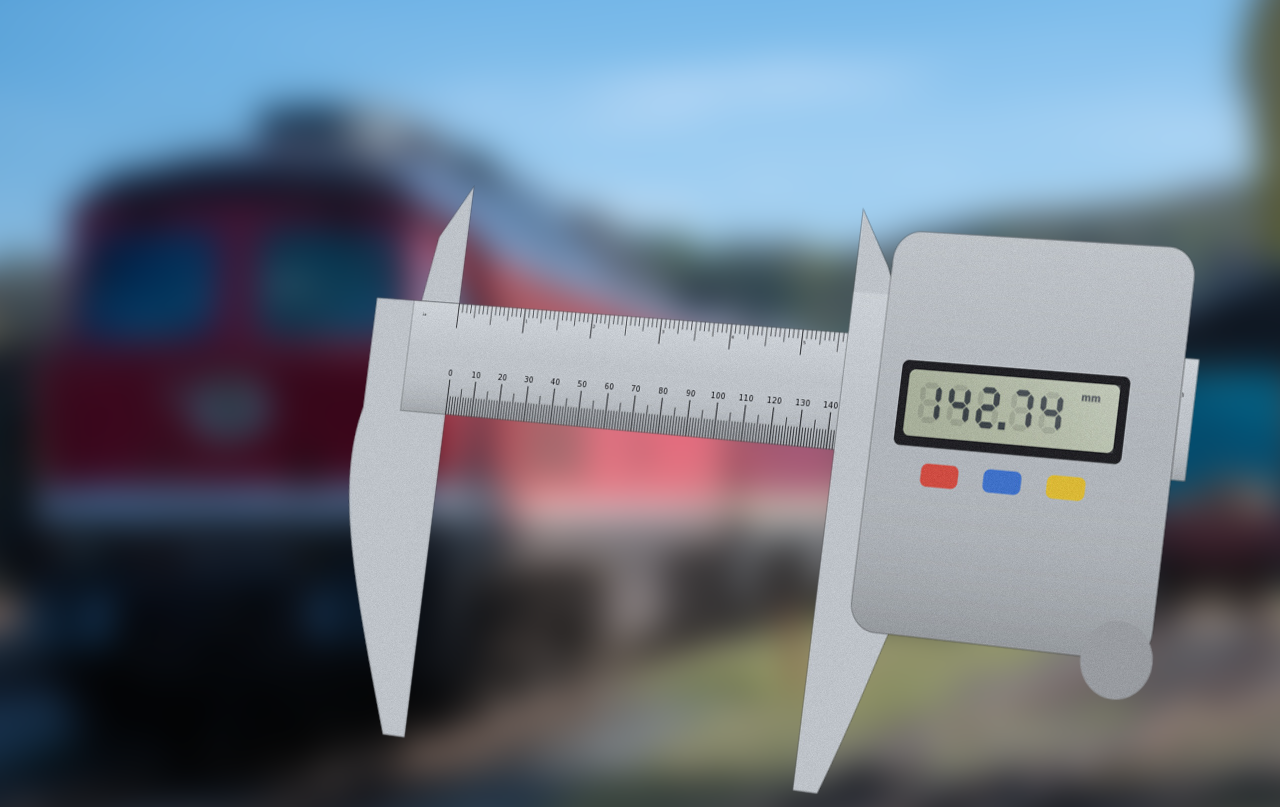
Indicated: 142.74 (mm)
